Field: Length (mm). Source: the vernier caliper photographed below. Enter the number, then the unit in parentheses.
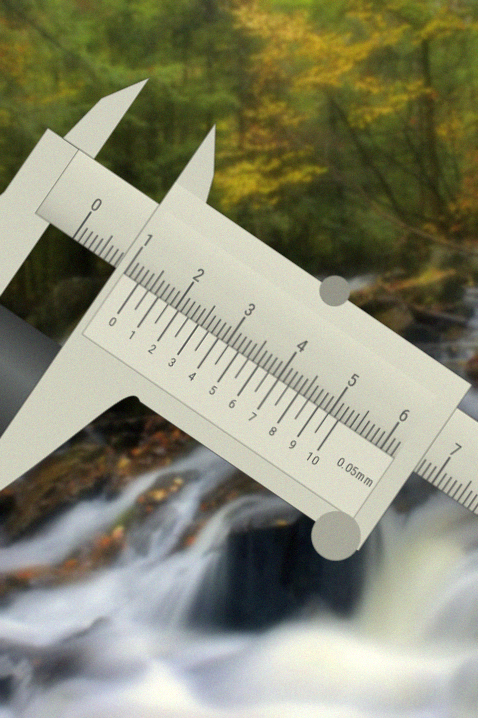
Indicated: 12.8 (mm)
